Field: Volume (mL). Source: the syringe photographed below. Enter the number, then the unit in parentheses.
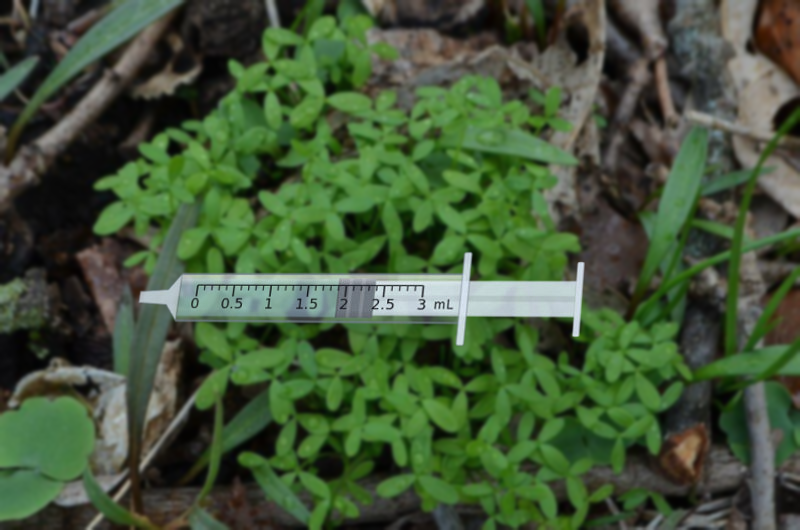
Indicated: 1.9 (mL)
